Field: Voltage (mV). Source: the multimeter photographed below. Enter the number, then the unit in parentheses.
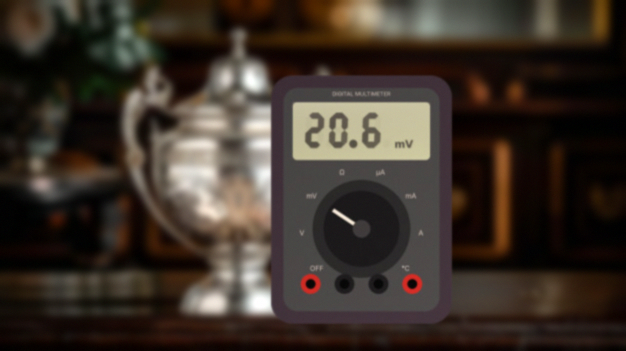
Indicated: 20.6 (mV)
